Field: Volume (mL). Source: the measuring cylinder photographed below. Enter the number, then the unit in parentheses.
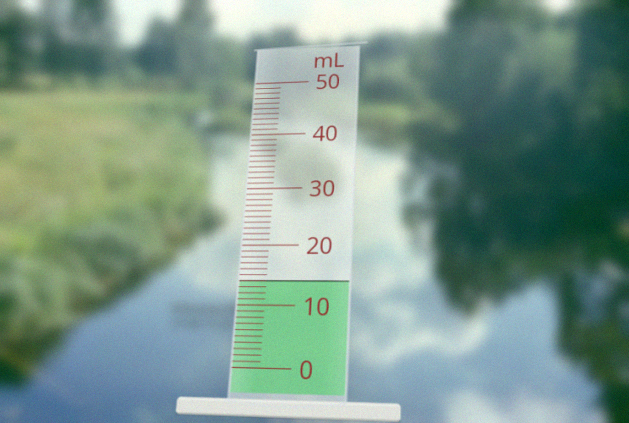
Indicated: 14 (mL)
